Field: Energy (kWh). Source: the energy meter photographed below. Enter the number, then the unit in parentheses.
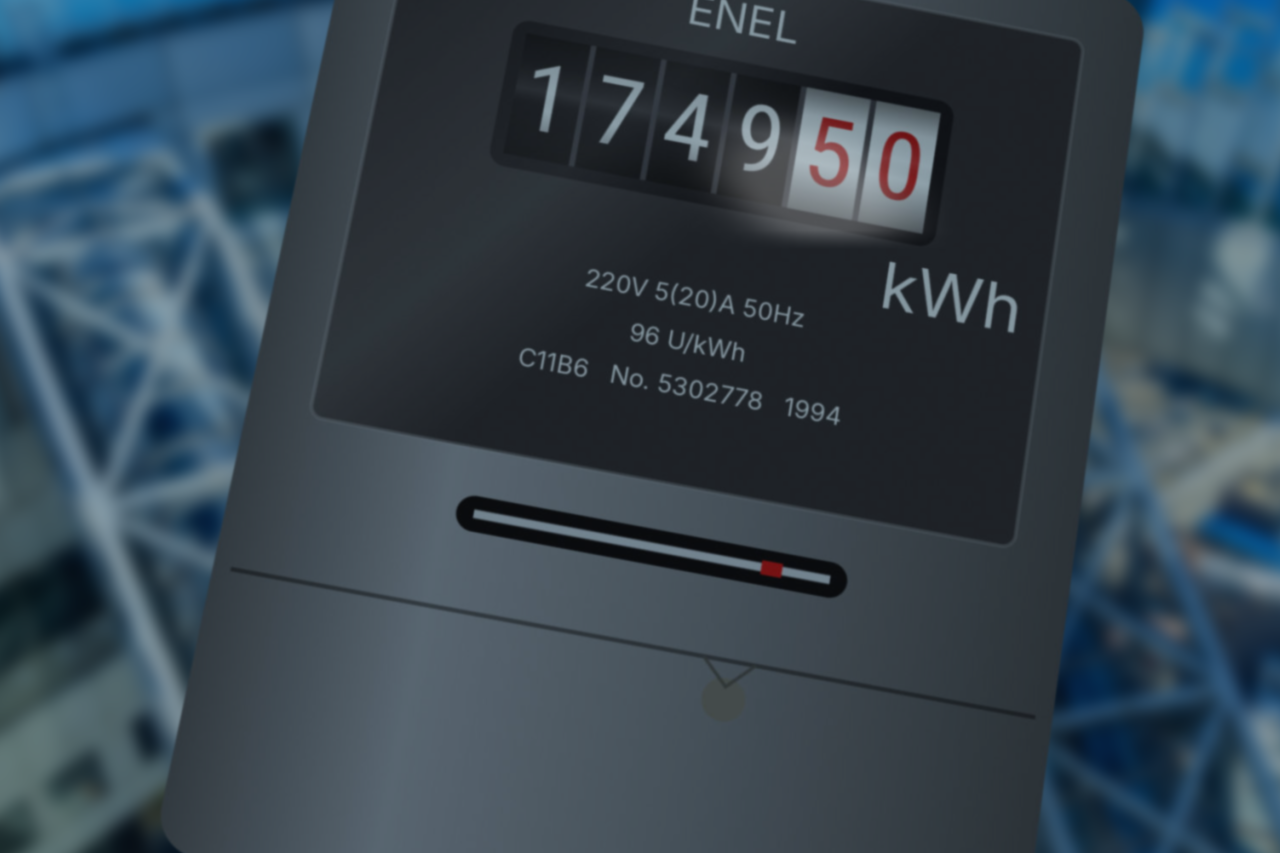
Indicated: 1749.50 (kWh)
